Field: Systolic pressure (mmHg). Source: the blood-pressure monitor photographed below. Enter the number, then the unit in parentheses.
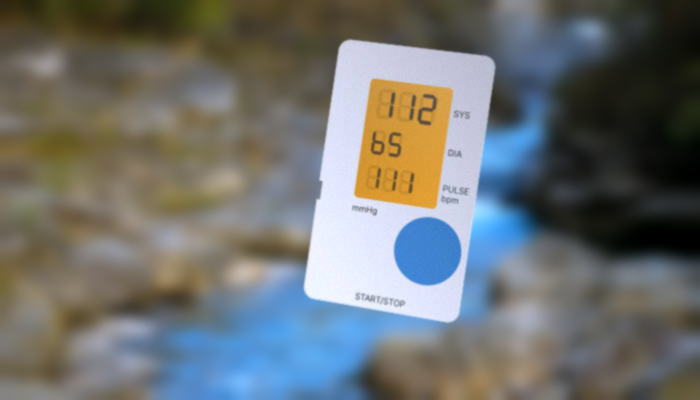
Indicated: 112 (mmHg)
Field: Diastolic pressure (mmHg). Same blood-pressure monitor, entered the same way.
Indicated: 65 (mmHg)
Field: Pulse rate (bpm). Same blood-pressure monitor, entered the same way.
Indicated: 111 (bpm)
